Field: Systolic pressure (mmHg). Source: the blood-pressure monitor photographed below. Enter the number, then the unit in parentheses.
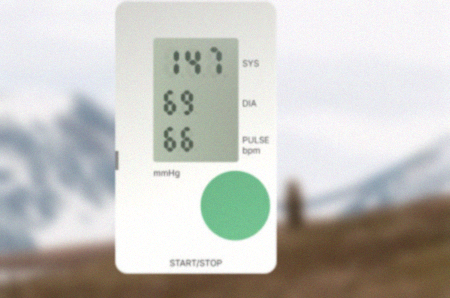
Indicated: 147 (mmHg)
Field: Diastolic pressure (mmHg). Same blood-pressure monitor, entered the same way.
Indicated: 69 (mmHg)
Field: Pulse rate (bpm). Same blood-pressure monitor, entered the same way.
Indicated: 66 (bpm)
